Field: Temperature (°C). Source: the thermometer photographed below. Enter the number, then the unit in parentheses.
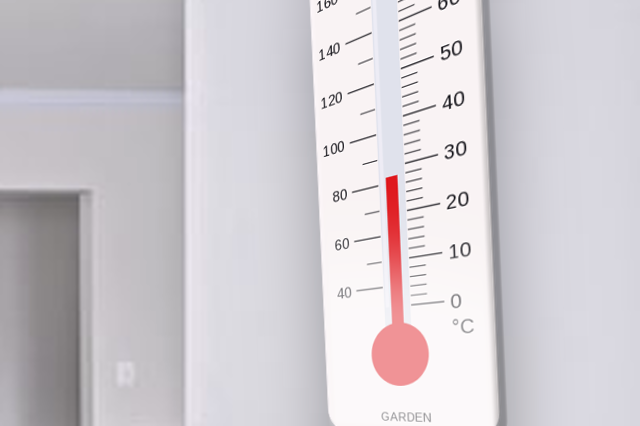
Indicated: 28 (°C)
